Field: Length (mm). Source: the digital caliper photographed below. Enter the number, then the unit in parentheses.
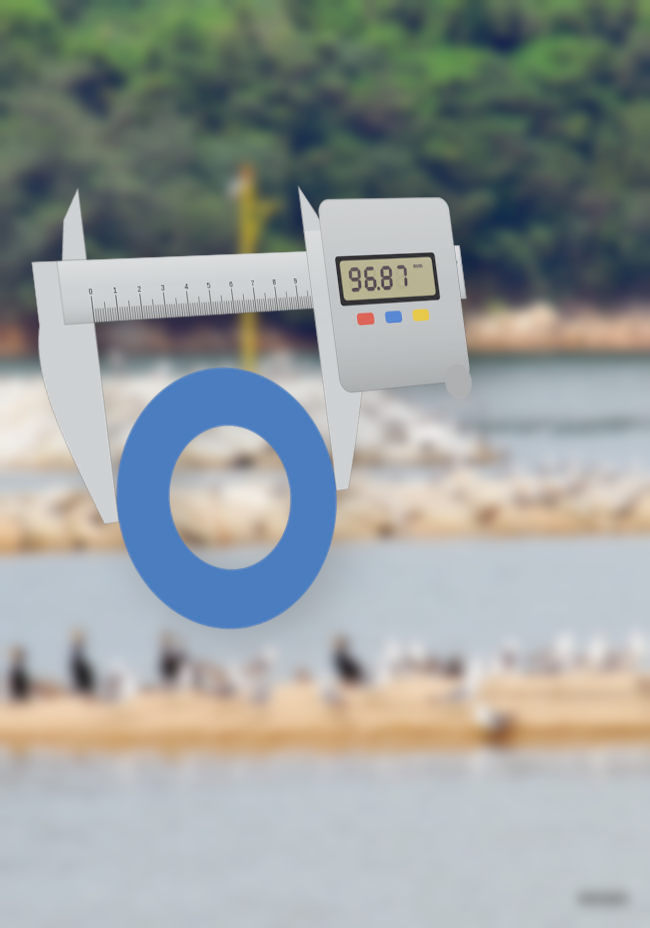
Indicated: 96.87 (mm)
